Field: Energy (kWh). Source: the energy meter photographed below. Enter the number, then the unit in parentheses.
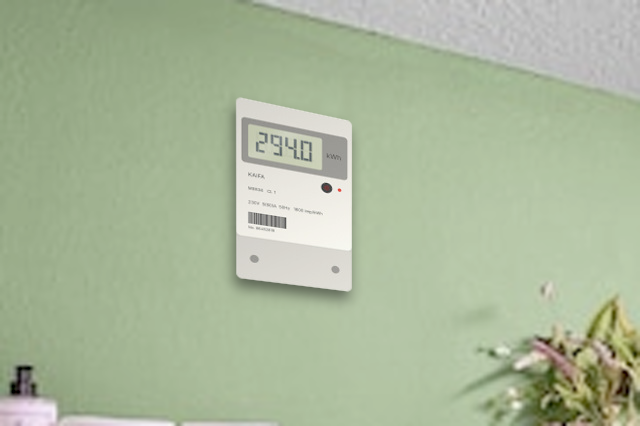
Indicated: 294.0 (kWh)
